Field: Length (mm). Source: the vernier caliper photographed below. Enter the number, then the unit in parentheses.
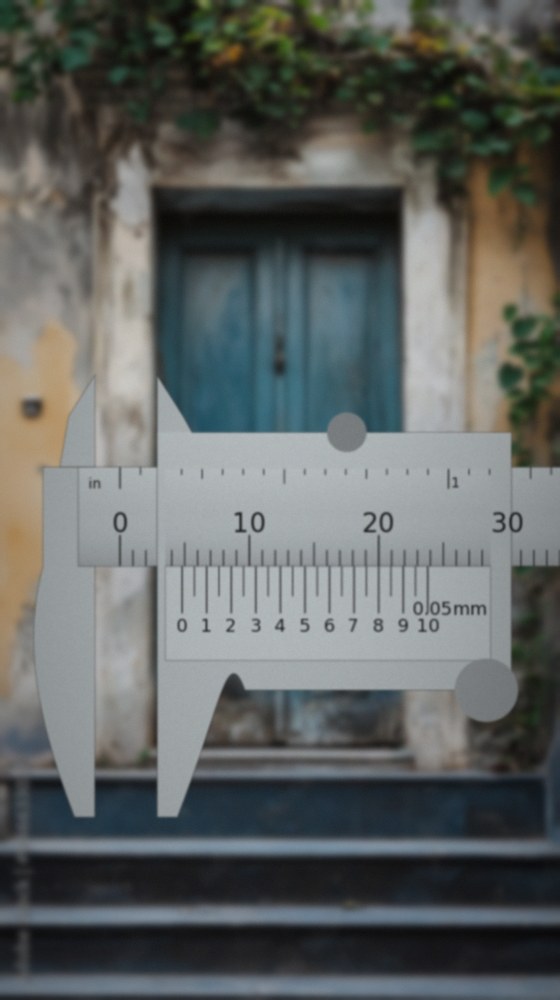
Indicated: 4.8 (mm)
